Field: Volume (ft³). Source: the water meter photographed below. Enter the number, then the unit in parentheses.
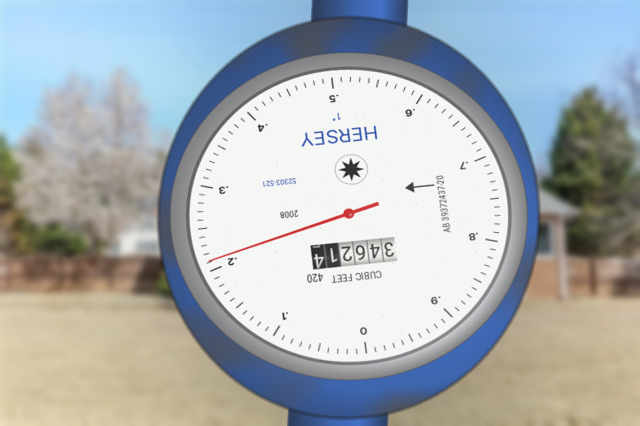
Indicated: 346214.21 (ft³)
